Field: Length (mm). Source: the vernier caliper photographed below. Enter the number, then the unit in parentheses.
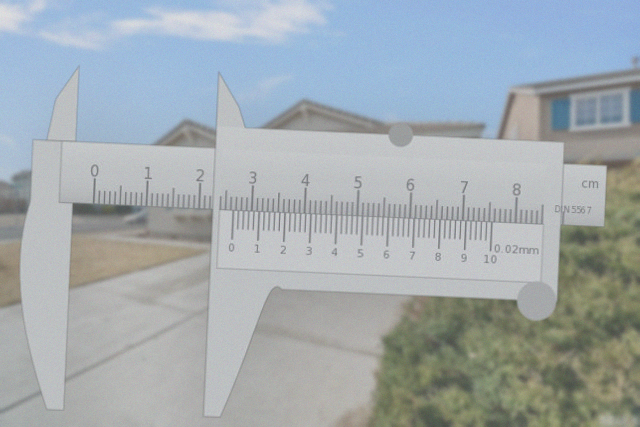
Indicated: 26.5 (mm)
